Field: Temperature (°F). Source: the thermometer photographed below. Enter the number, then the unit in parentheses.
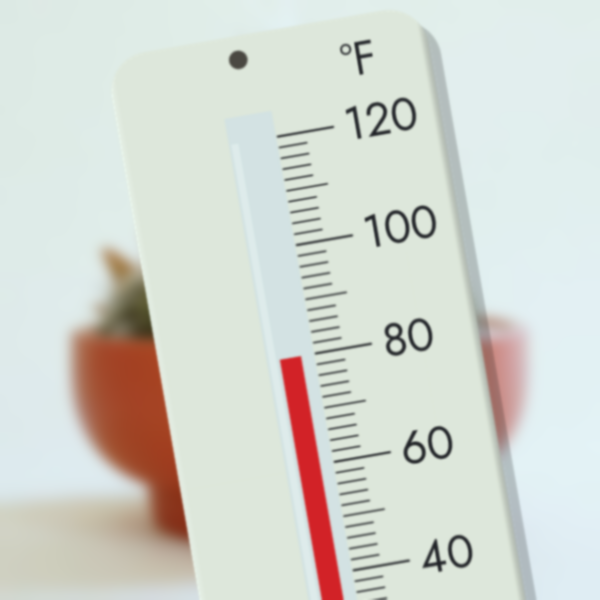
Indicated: 80 (°F)
